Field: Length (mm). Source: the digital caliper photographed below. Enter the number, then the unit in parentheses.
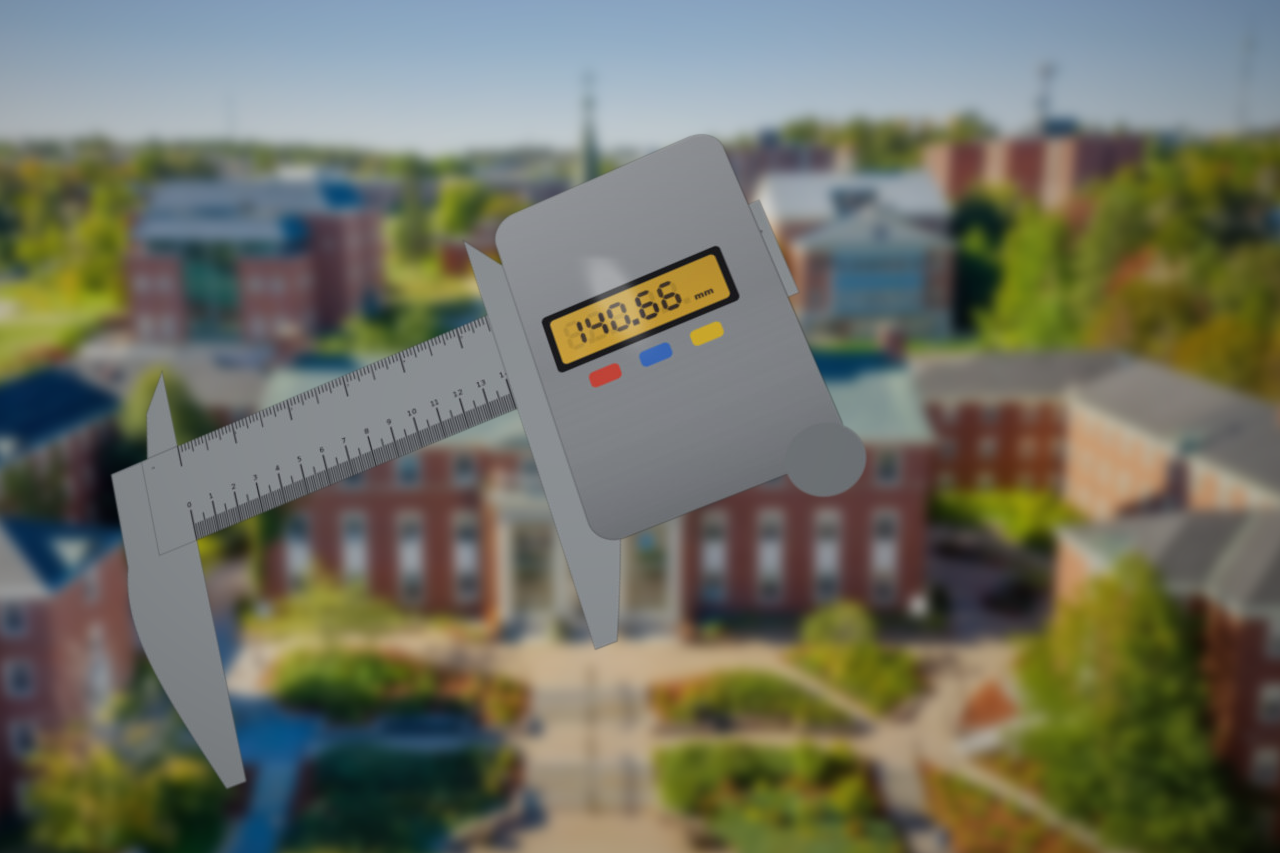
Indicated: 140.66 (mm)
